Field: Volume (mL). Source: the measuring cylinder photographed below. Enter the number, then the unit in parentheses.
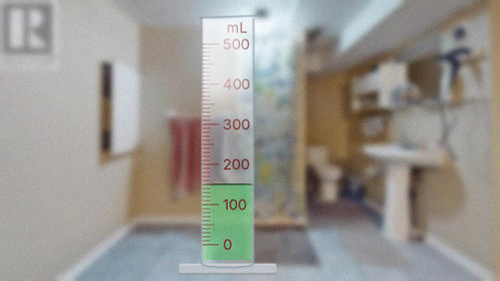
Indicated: 150 (mL)
